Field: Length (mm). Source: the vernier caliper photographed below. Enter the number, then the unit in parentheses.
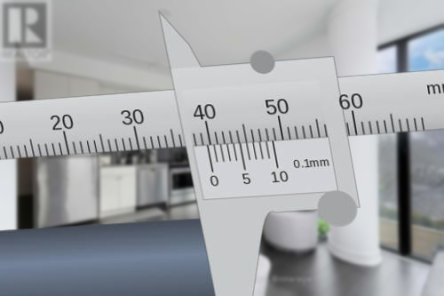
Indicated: 39.6 (mm)
